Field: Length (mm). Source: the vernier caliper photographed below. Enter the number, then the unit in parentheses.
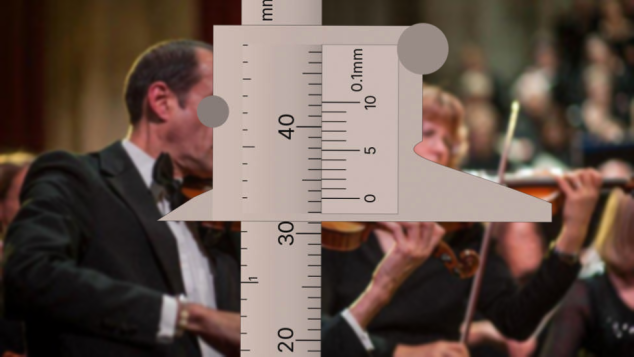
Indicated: 33.3 (mm)
